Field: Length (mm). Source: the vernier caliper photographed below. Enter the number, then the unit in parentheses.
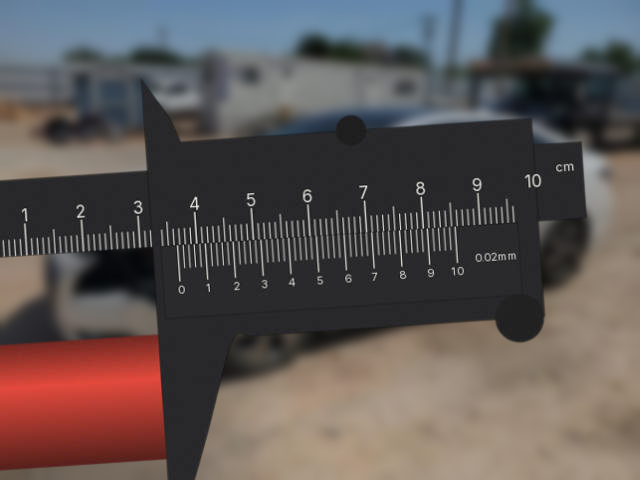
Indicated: 36.6 (mm)
